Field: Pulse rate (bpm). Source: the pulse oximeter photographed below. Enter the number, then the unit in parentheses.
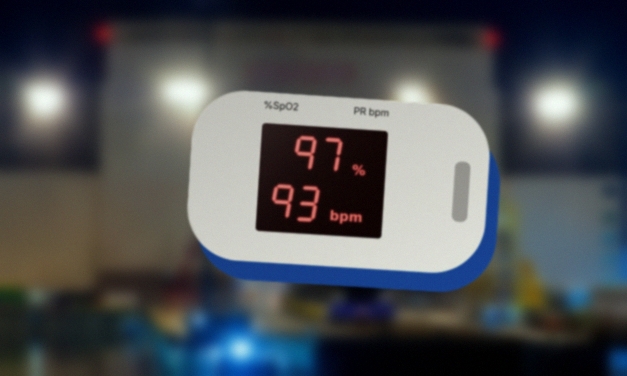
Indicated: 93 (bpm)
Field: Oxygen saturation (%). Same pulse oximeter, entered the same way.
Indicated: 97 (%)
